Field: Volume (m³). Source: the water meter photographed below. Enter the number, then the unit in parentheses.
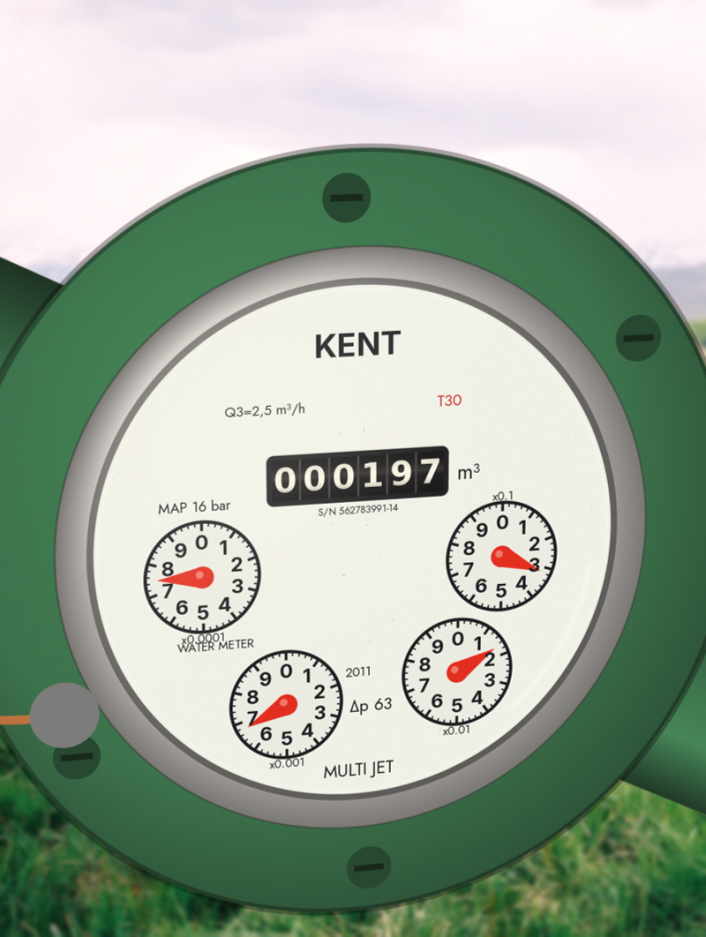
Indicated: 197.3167 (m³)
